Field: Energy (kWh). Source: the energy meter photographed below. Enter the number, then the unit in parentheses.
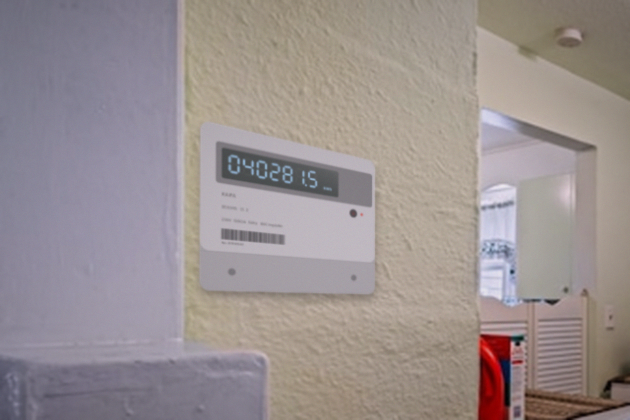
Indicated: 40281.5 (kWh)
